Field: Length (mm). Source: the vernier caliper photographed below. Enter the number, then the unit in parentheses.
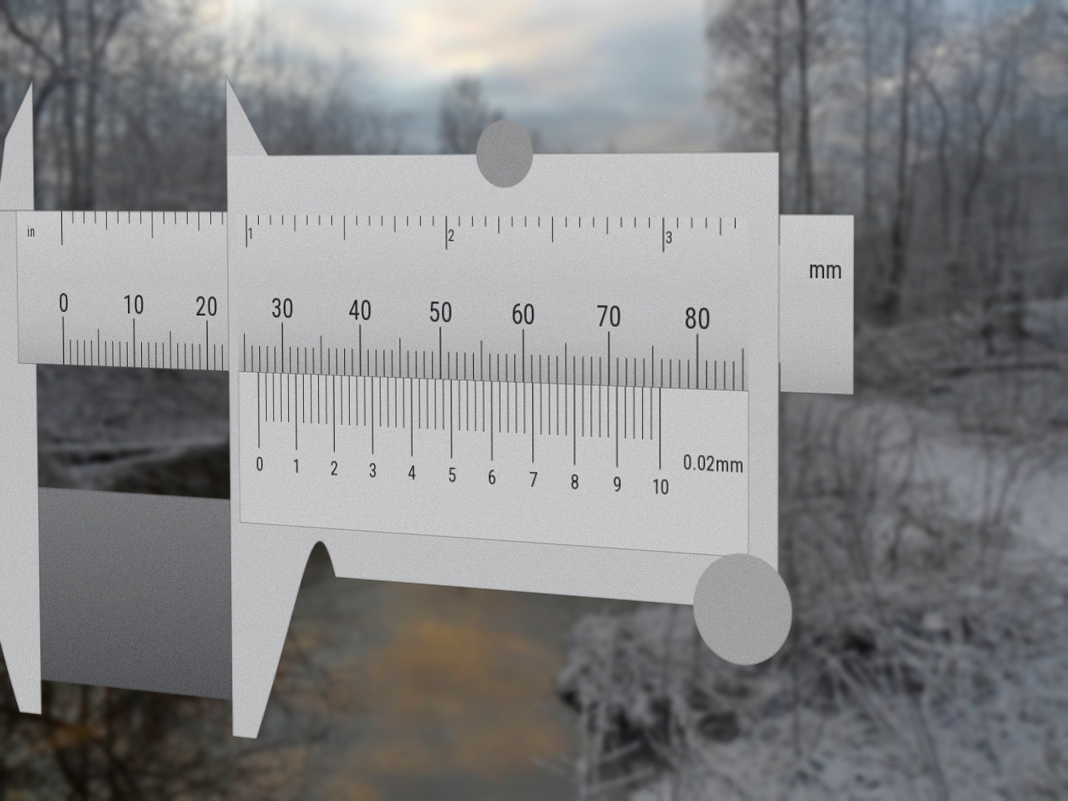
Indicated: 26.8 (mm)
